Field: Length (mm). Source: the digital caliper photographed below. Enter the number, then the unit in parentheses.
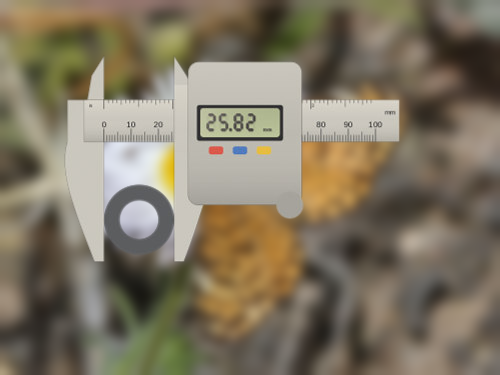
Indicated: 25.82 (mm)
